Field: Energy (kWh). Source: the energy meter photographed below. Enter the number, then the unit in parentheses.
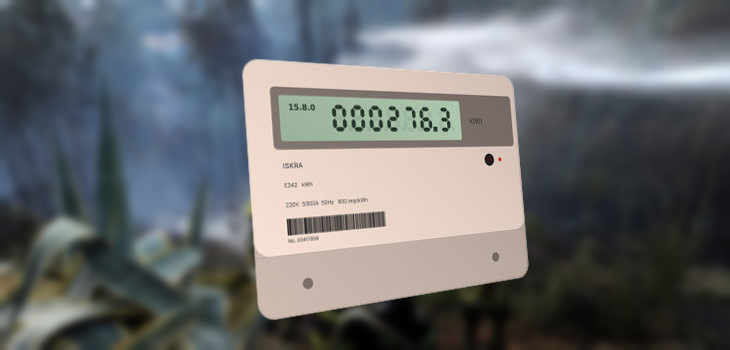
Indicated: 276.3 (kWh)
